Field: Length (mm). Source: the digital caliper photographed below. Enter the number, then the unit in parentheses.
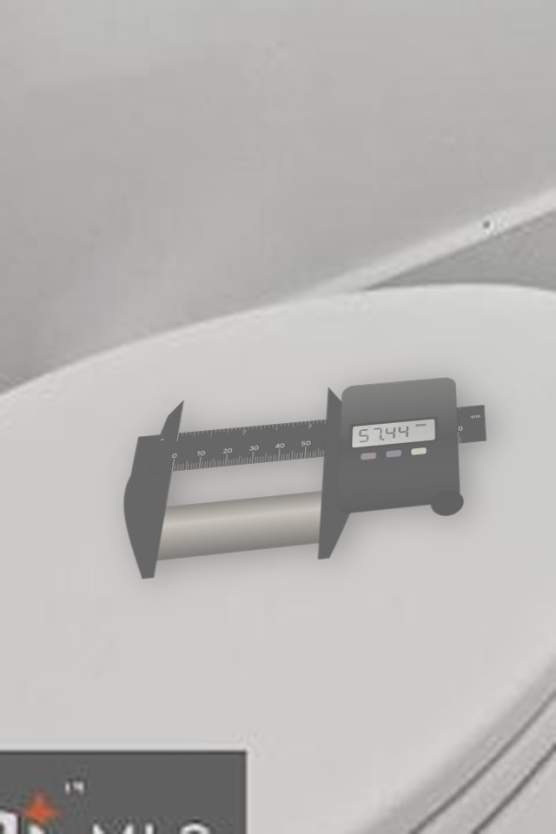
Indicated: 57.44 (mm)
